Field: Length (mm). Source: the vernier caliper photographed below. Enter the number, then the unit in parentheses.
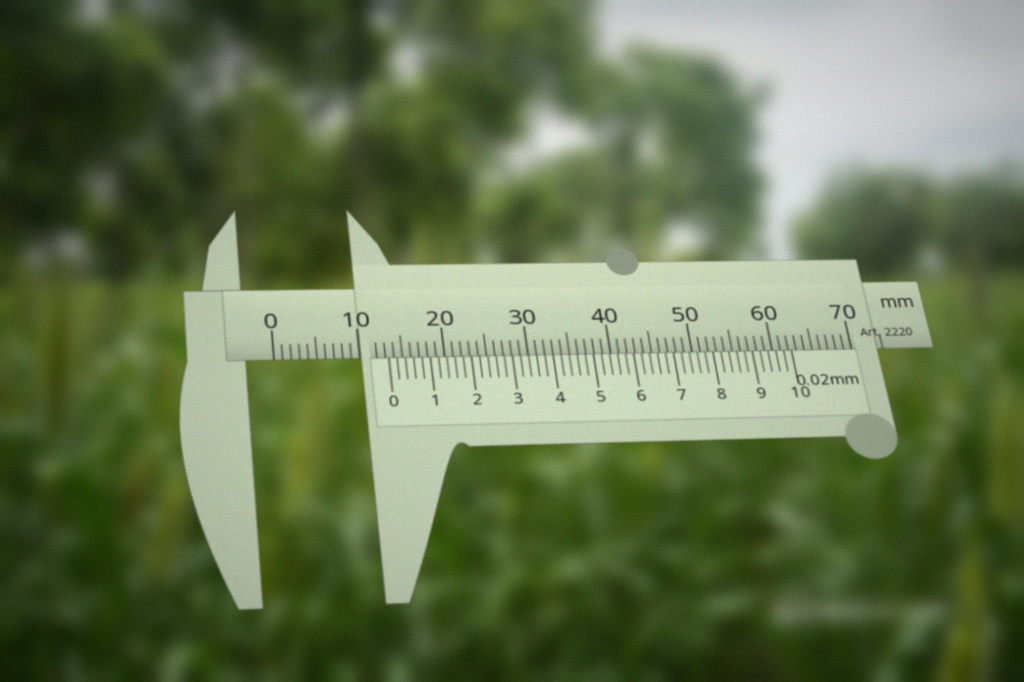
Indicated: 13.4 (mm)
